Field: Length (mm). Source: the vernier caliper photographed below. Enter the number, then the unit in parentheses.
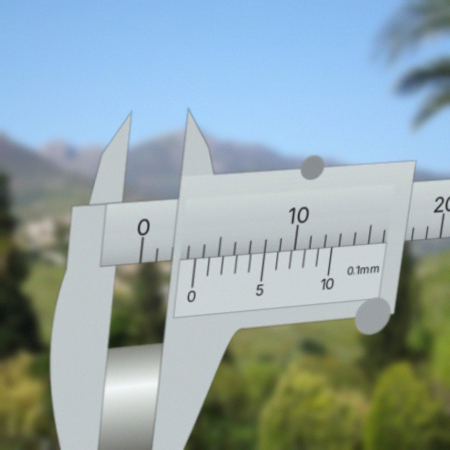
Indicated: 3.5 (mm)
